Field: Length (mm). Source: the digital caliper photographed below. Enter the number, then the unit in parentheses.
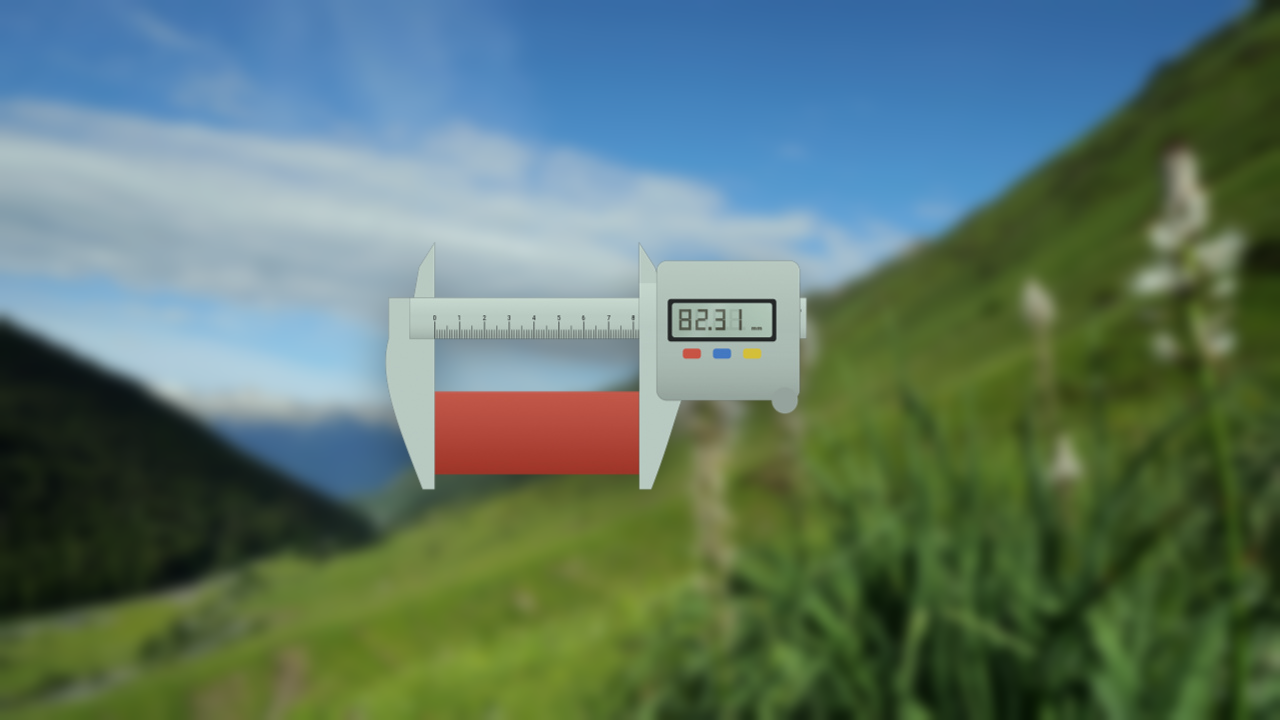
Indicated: 82.31 (mm)
